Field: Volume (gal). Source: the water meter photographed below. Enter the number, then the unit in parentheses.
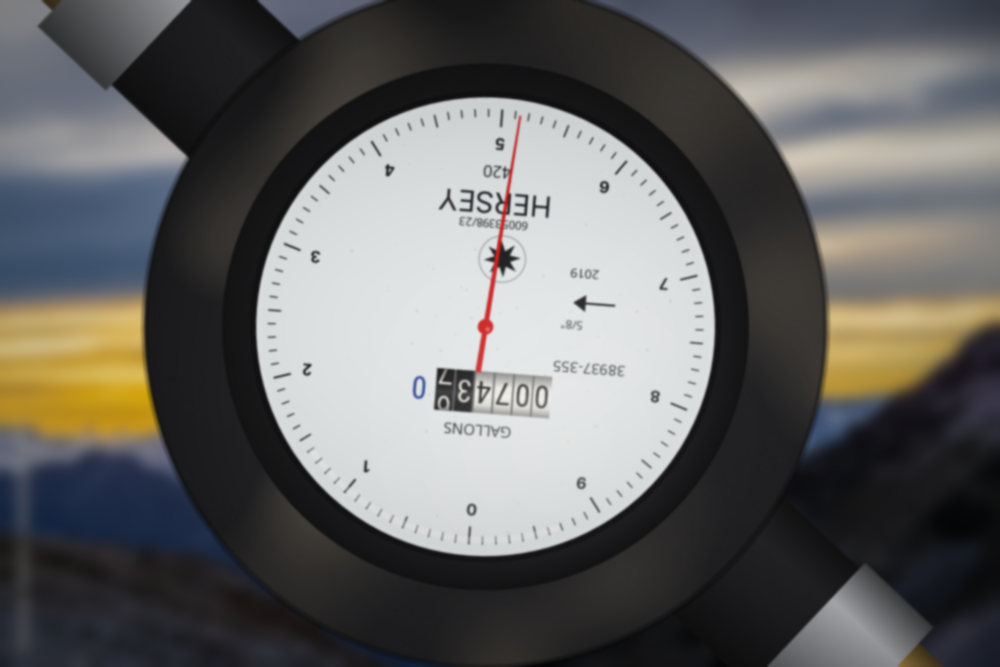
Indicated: 74365.1 (gal)
